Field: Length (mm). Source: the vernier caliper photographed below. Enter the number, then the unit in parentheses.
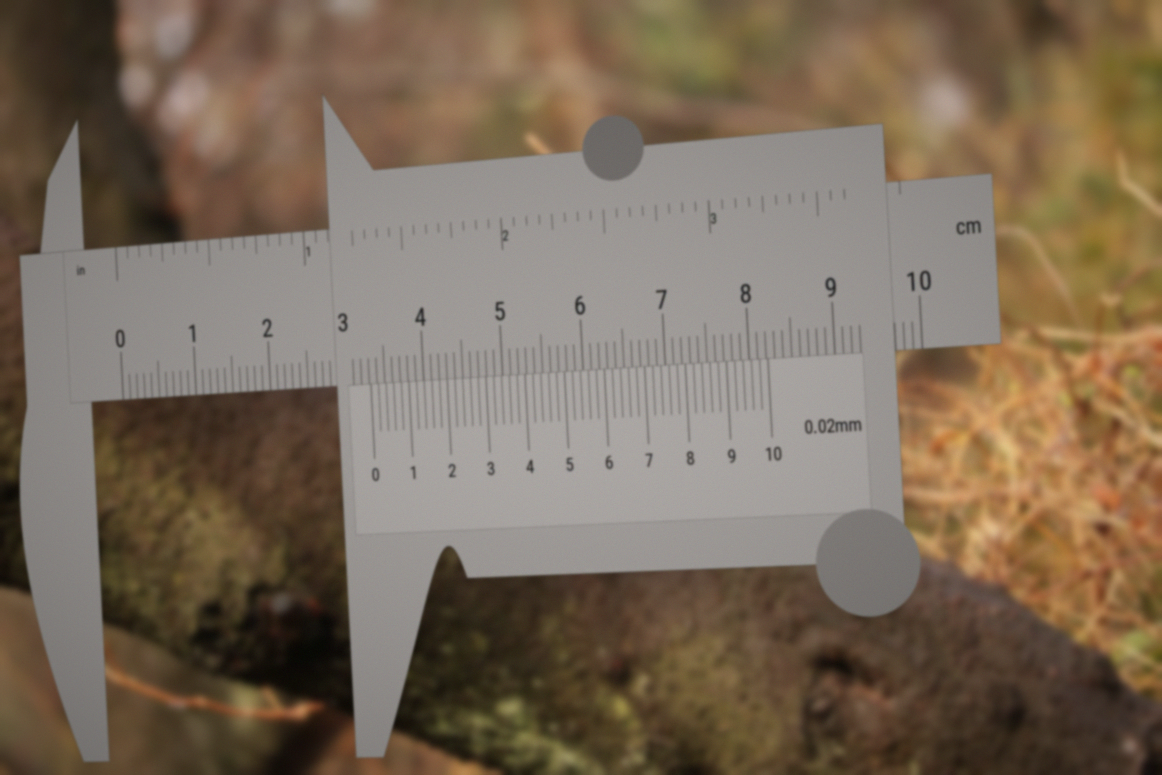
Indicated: 33.2 (mm)
